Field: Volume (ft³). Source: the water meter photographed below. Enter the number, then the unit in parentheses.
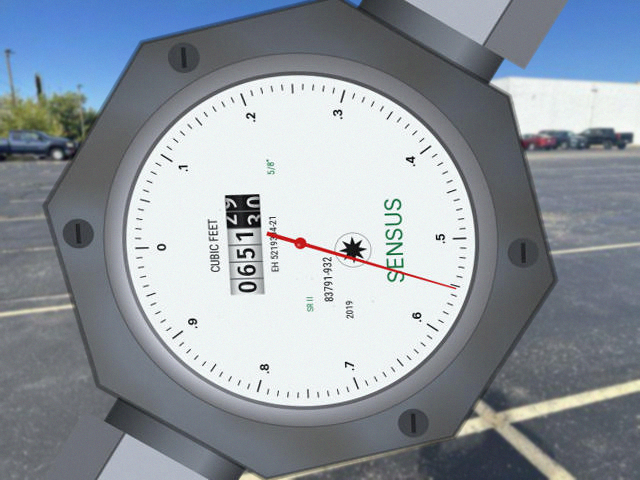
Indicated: 65129.55 (ft³)
